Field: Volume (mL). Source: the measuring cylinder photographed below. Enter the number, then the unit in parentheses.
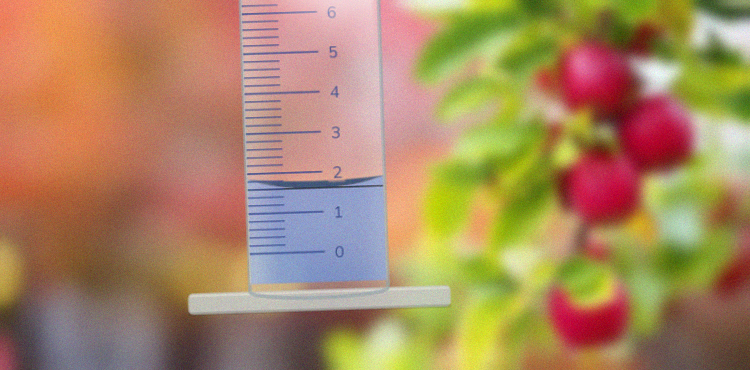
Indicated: 1.6 (mL)
